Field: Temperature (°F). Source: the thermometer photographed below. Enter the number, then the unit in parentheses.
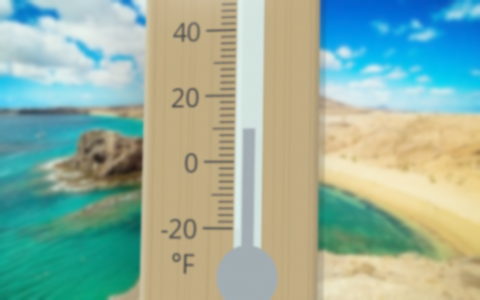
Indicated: 10 (°F)
